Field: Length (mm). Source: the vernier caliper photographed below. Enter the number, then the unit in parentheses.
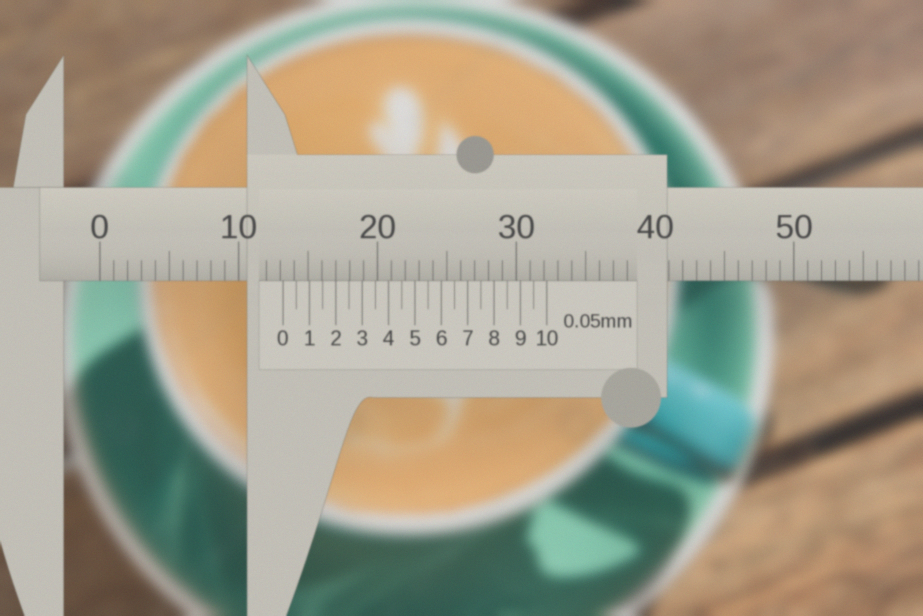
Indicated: 13.2 (mm)
